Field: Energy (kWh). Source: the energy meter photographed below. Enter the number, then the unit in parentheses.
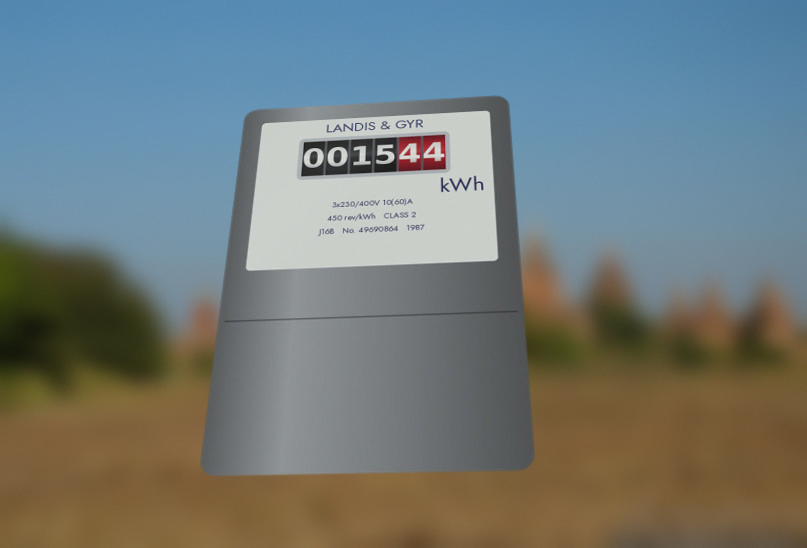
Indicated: 15.44 (kWh)
